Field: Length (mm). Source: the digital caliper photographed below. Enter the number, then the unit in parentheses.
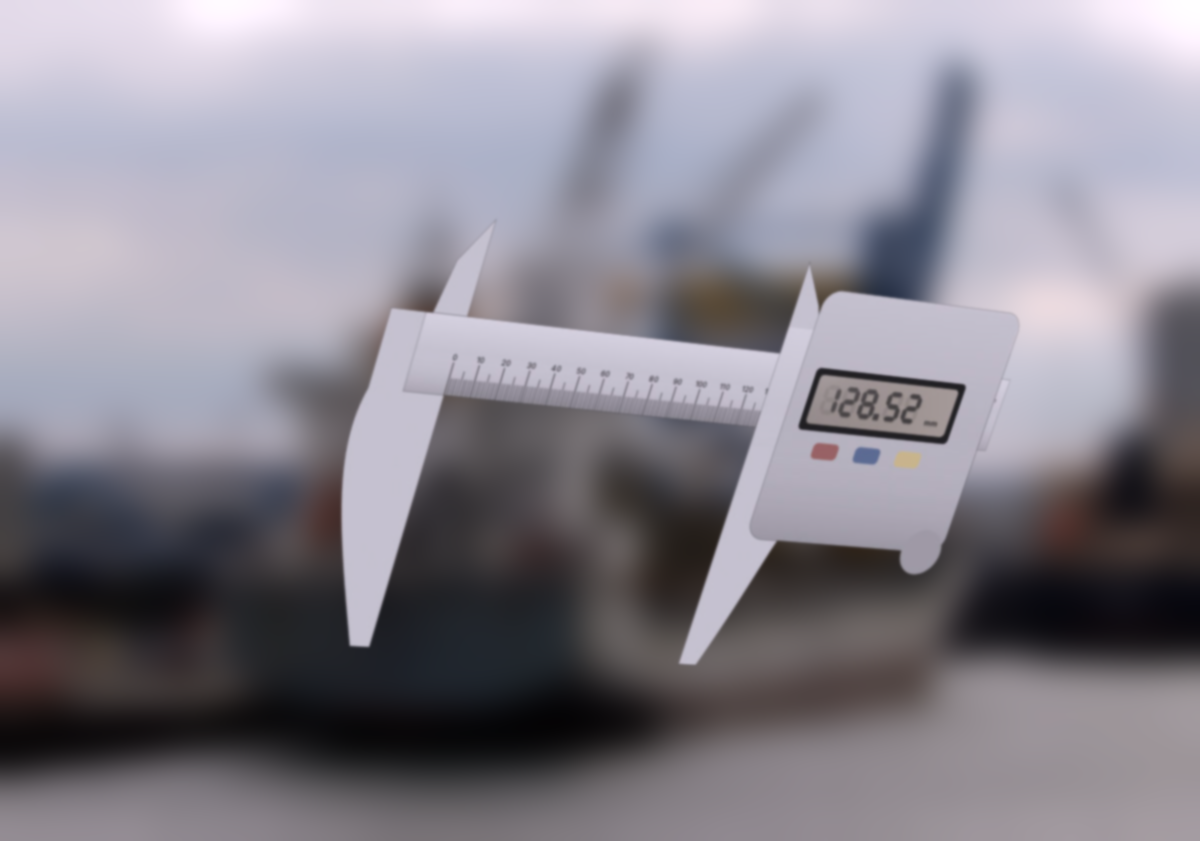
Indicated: 128.52 (mm)
